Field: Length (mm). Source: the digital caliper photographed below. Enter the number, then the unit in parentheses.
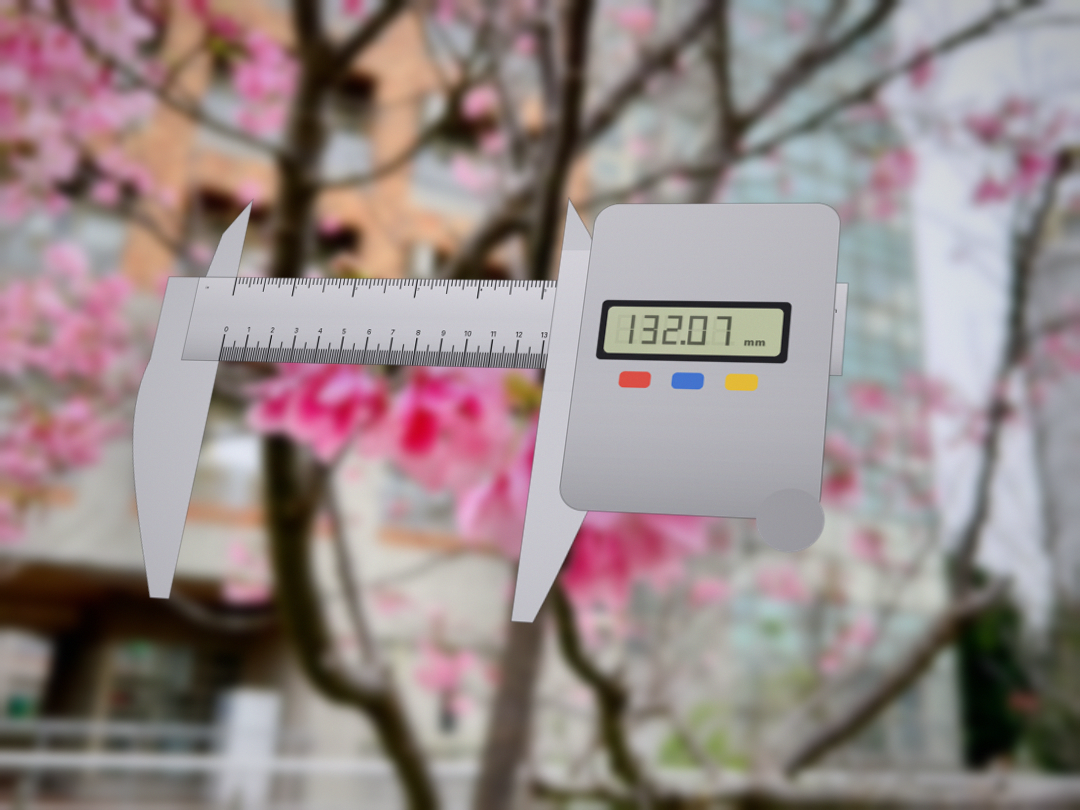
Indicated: 132.07 (mm)
